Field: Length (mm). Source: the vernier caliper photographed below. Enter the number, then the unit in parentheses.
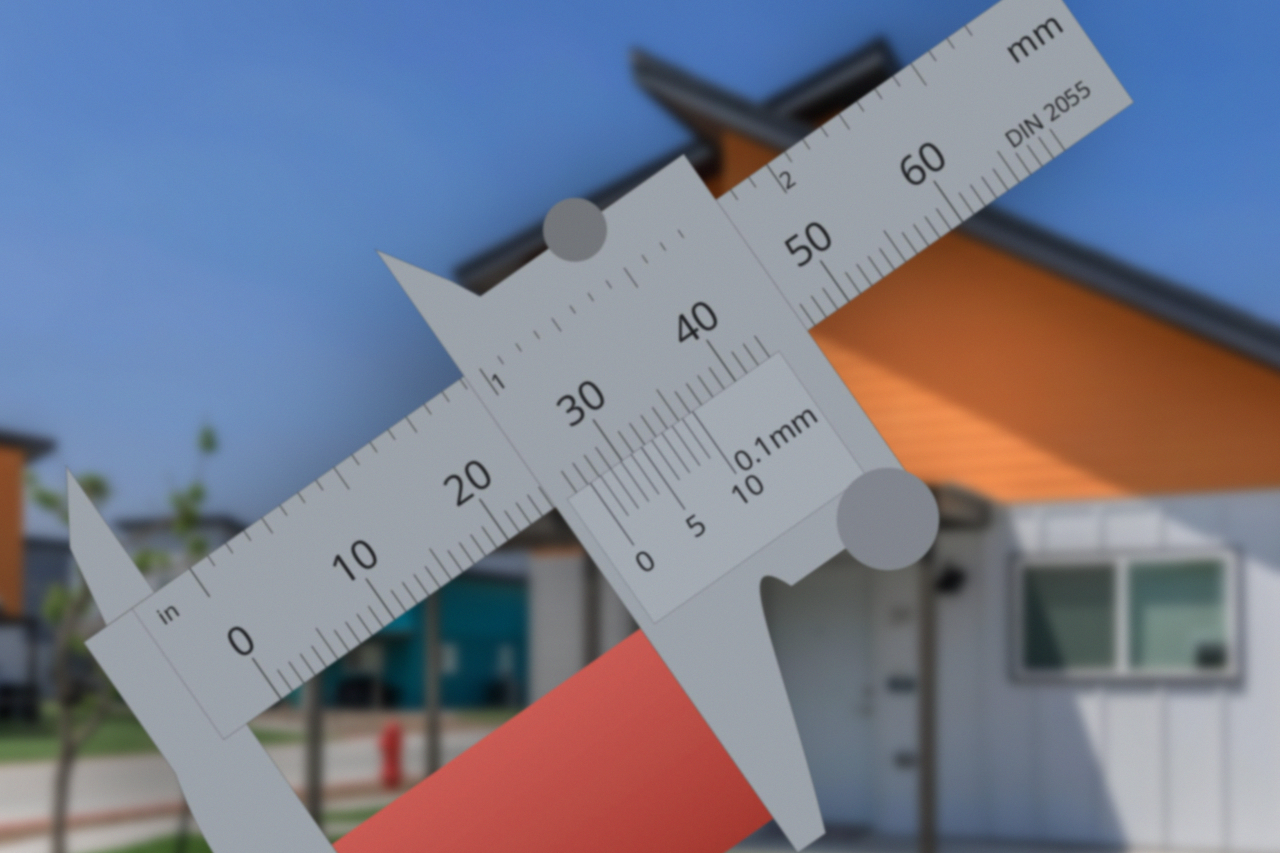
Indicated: 27.2 (mm)
